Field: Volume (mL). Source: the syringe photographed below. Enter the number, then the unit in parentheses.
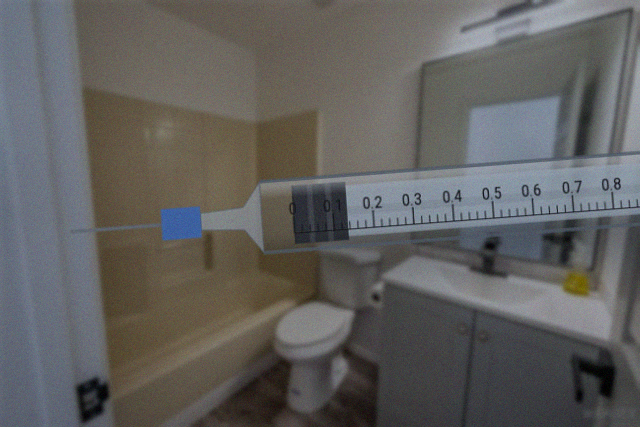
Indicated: 0 (mL)
